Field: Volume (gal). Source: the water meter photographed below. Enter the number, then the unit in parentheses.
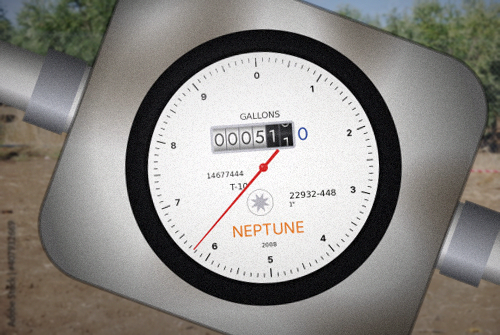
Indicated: 5106.2 (gal)
